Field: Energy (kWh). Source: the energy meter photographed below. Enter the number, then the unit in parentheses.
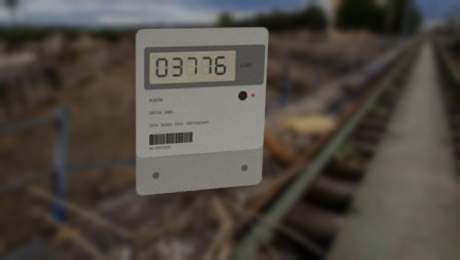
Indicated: 3776 (kWh)
